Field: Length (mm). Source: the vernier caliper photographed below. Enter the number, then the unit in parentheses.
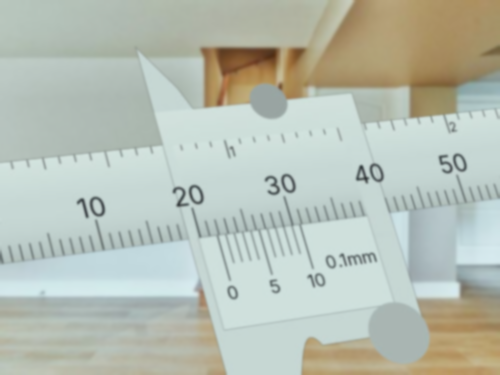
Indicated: 21.8 (mm)
